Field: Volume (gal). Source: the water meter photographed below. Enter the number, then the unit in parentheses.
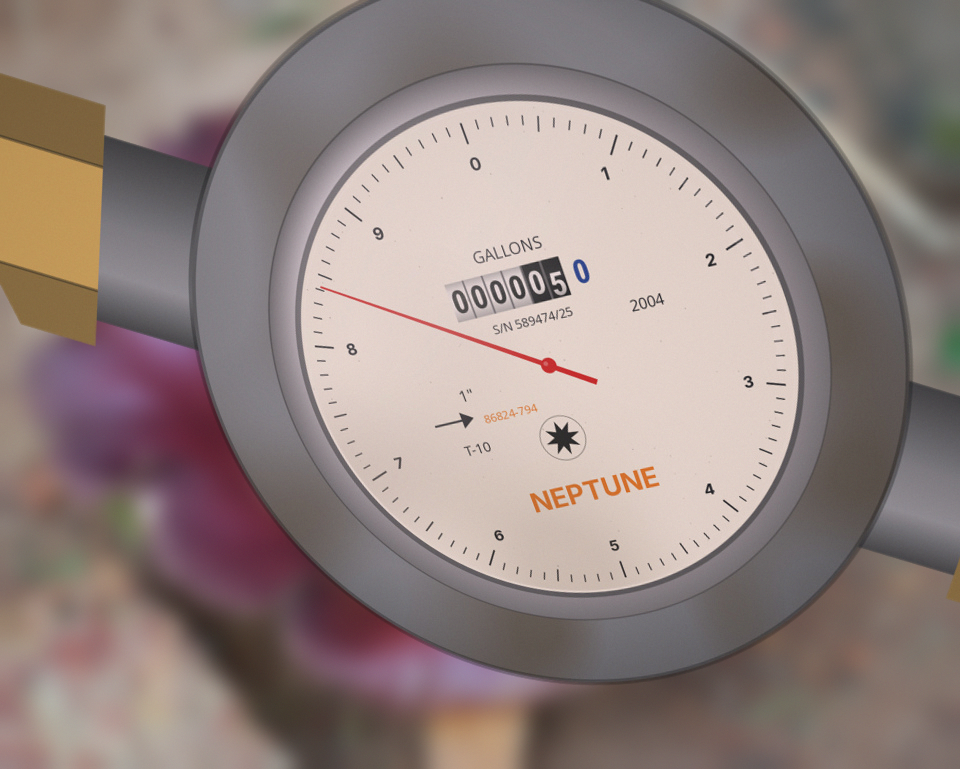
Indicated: 48.4 (gal)
